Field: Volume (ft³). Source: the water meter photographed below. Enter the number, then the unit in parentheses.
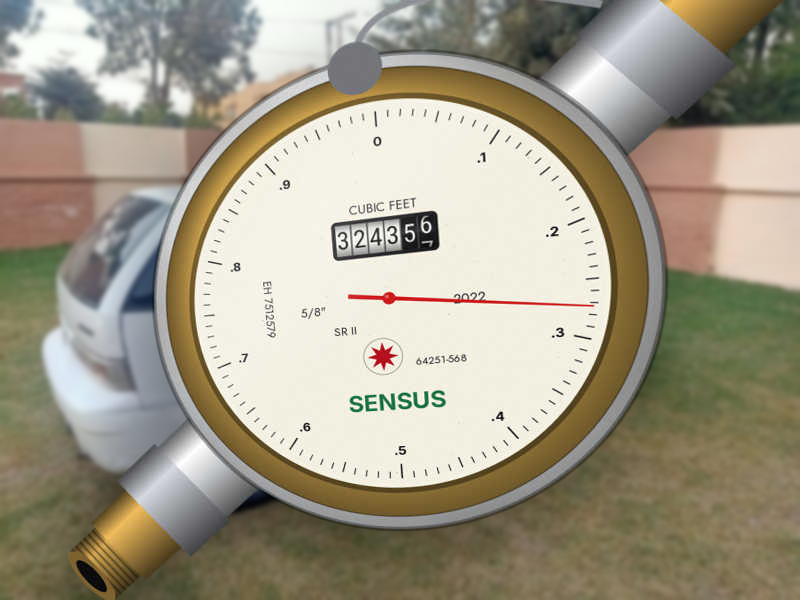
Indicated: 324356.27 (ft³)
